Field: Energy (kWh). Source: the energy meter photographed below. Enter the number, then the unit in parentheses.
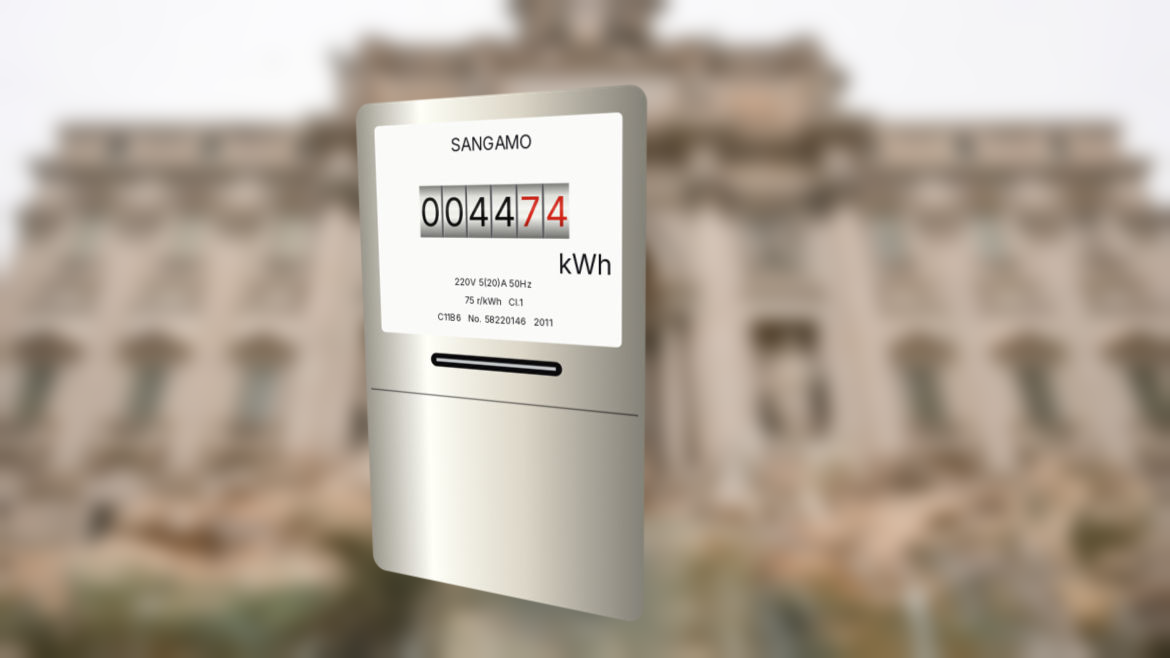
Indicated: 44.74 (kWh)
